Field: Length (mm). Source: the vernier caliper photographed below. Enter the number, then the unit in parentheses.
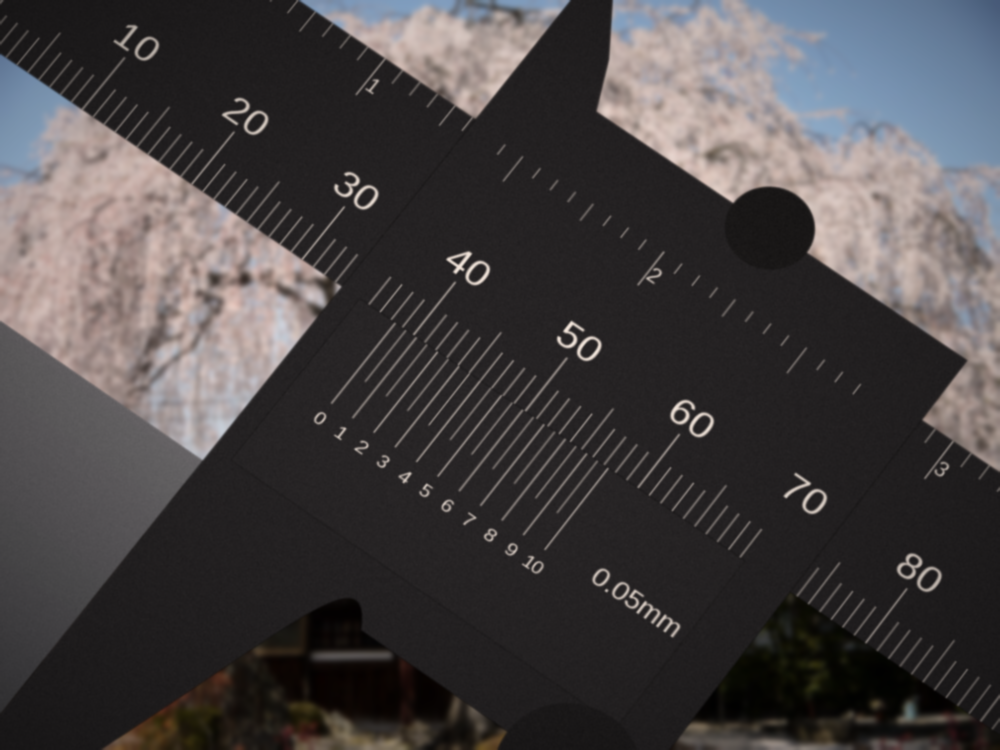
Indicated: 38.4 (mm)
